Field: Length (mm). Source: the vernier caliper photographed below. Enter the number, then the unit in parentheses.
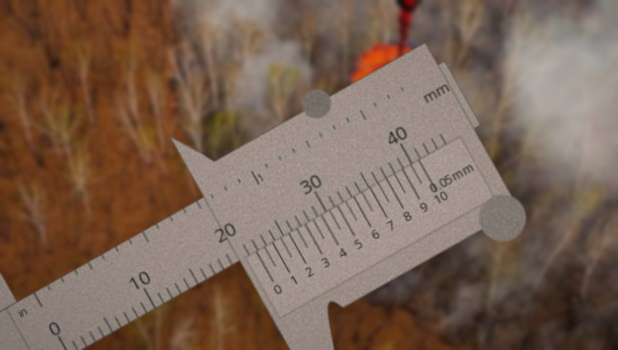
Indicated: 21.8 (mm)
